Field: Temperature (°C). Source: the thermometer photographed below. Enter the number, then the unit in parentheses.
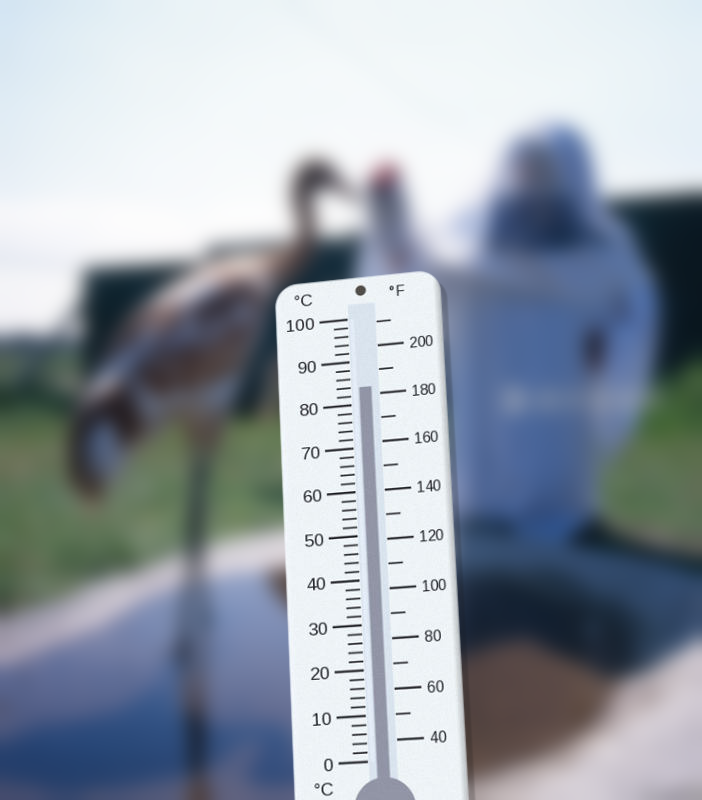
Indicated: 84 (°C)
